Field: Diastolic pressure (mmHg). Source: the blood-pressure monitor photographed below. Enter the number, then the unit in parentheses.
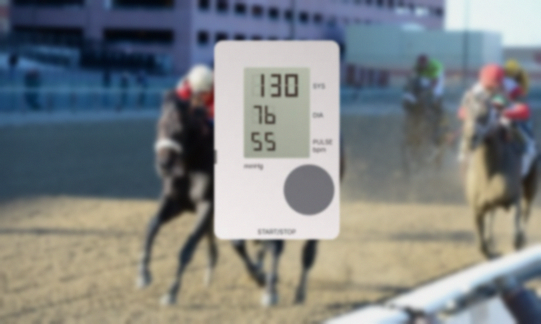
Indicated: 76 (mmHg)
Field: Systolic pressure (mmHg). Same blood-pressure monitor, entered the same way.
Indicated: 130 (mmHg)
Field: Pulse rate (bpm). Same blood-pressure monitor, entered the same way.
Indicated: 55 (bpm)
